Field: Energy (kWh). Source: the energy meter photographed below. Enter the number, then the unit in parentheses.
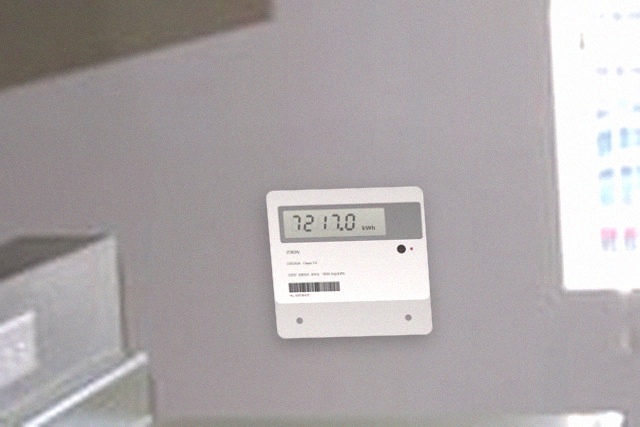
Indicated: 7217.0 (kWh)
